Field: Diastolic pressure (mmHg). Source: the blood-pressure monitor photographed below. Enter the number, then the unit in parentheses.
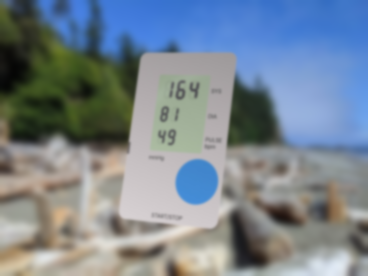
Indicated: 81 (mmHg)
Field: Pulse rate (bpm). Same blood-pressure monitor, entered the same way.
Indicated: 49 (bpm)
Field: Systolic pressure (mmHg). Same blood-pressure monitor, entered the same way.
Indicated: 164 (mmHg)
